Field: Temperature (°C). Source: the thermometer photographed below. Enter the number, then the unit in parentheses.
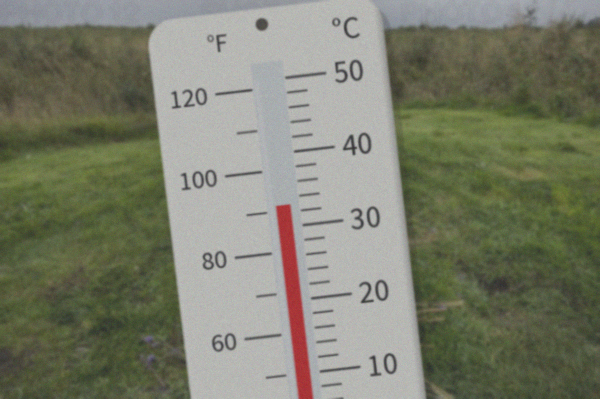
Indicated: 33 (°C)
